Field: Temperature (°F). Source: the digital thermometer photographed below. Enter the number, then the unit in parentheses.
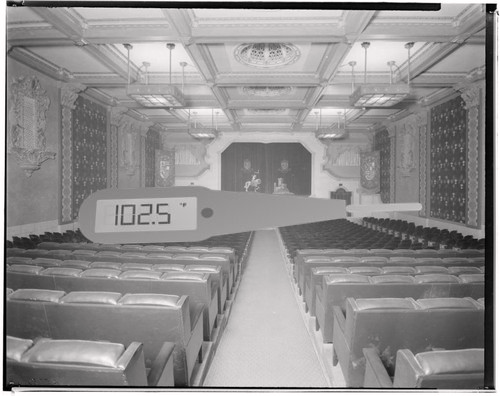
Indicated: 102.5 (°F)
